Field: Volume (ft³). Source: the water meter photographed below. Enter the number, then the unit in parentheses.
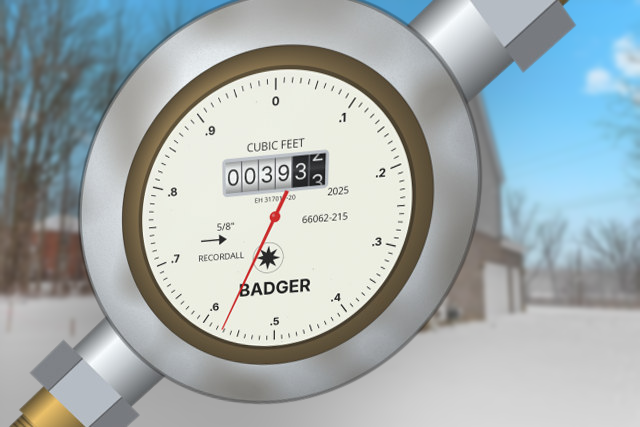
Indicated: 3932.57 (ft³)
